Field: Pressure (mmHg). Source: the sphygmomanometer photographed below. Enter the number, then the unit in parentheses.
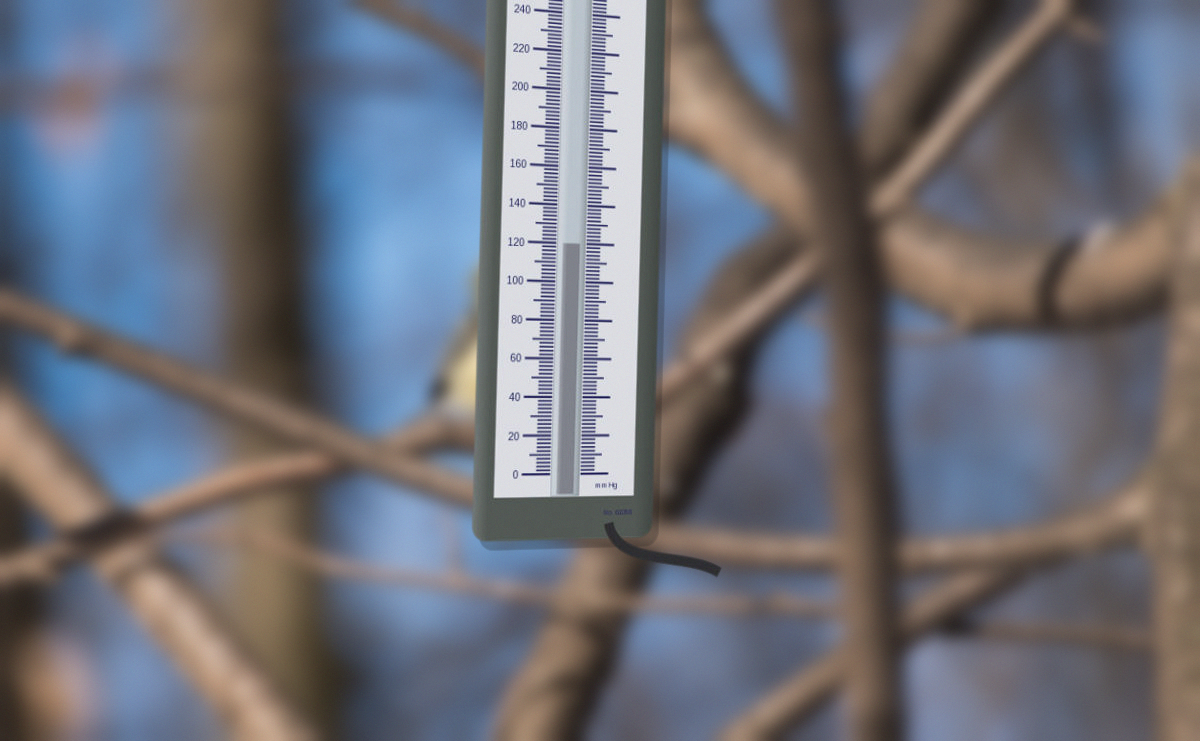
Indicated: 120 (mmHg)
